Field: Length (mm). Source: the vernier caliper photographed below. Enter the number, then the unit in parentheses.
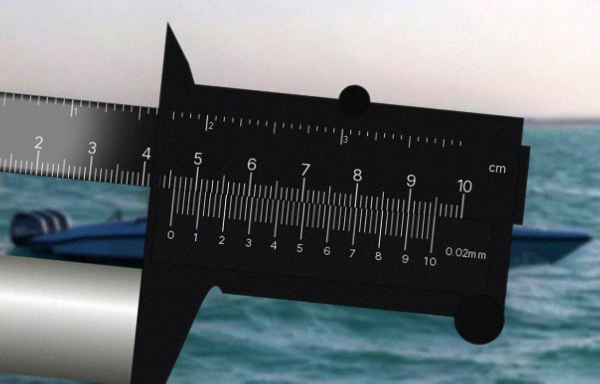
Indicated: 46.0 (mm)
